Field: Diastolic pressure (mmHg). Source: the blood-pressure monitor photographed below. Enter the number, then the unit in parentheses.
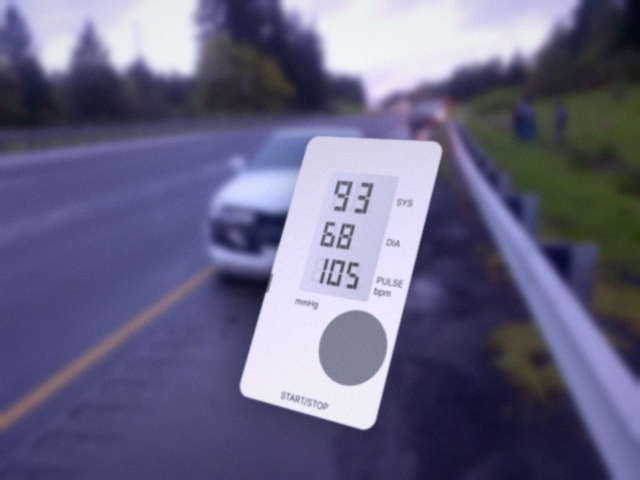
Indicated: 68 (mmHg)
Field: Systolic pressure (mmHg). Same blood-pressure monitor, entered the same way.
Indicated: 93 (mmHg)
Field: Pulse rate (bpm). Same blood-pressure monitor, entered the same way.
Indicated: 105 (bpm)
